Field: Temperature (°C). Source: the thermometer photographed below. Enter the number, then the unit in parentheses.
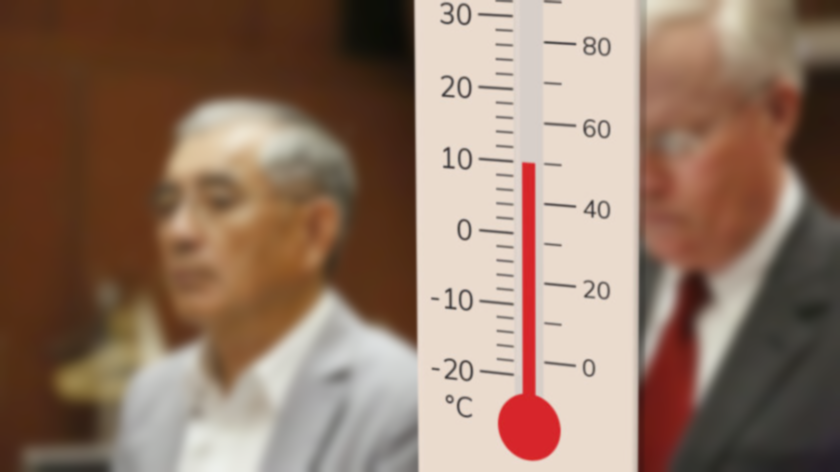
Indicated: 10 (°C)
